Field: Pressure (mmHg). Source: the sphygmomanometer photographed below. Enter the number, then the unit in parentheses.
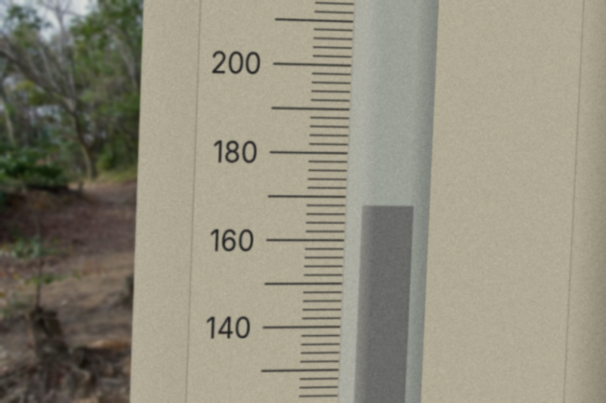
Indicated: 168 (mmHg)
